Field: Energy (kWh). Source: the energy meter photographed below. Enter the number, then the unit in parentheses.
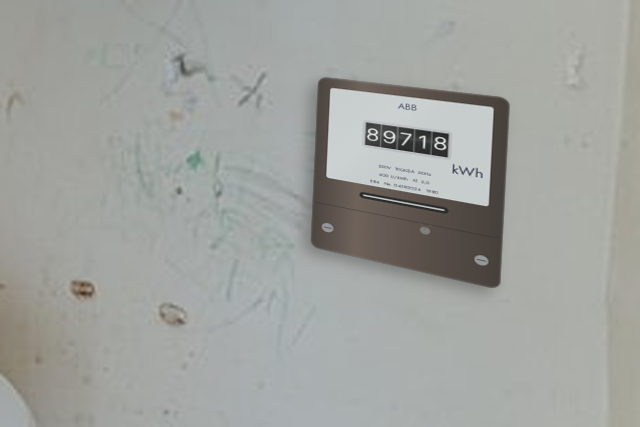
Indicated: 89718 (kWh)
